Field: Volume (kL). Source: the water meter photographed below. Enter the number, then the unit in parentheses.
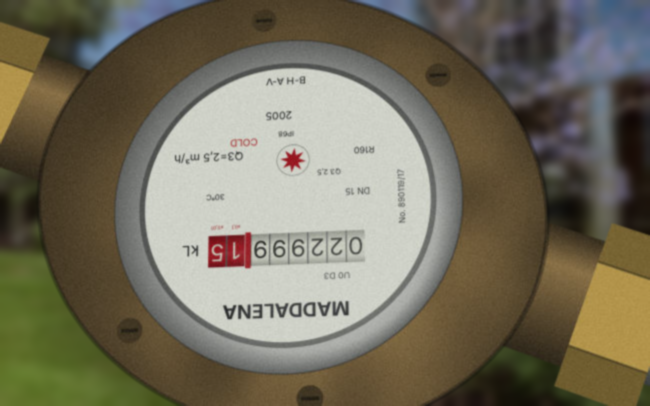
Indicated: 22999.15 (kL)
